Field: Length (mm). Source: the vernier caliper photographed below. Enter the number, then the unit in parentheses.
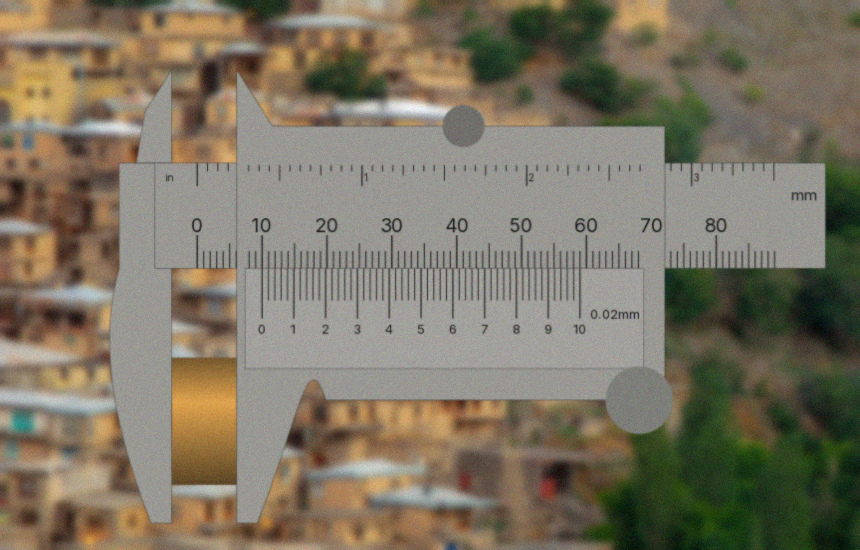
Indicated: 10.0 (mm)
